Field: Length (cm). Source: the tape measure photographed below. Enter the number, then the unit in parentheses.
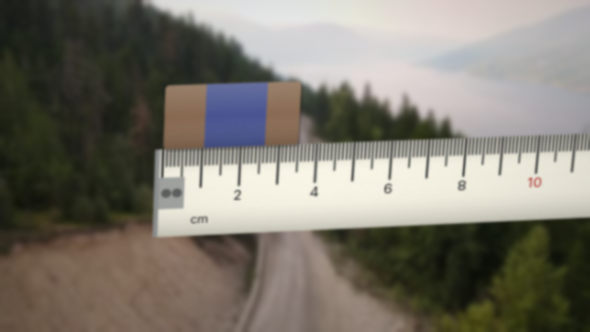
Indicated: 3.5 (cm)
